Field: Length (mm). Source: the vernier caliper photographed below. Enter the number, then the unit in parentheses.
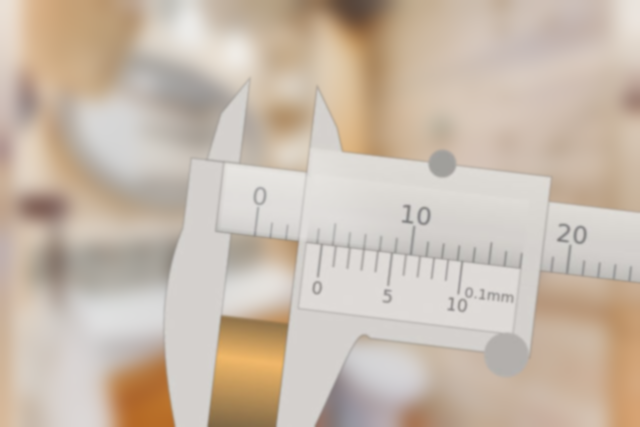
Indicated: 4.3 (mm)
